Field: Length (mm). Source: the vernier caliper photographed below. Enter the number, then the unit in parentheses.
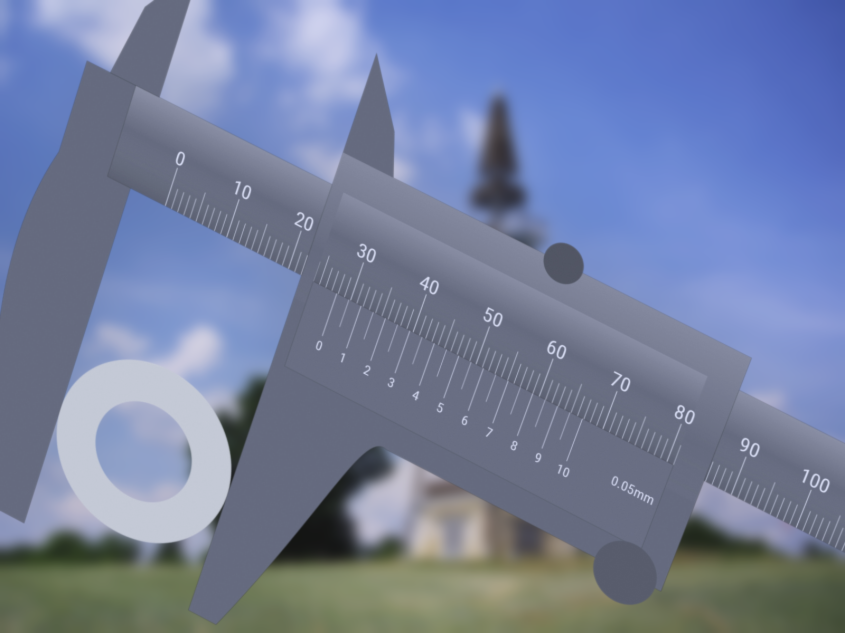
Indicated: 27.8 (mm)
